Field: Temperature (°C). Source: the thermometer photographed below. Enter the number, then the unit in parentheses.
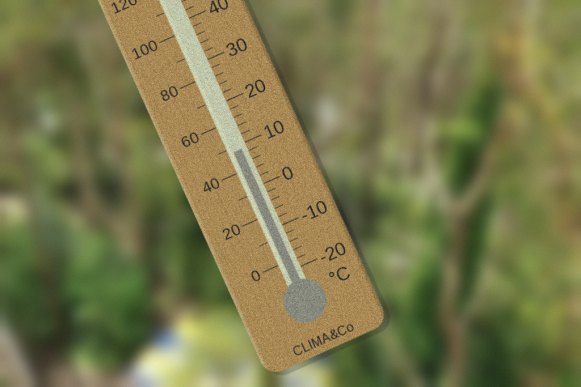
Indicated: 9 (°C)
